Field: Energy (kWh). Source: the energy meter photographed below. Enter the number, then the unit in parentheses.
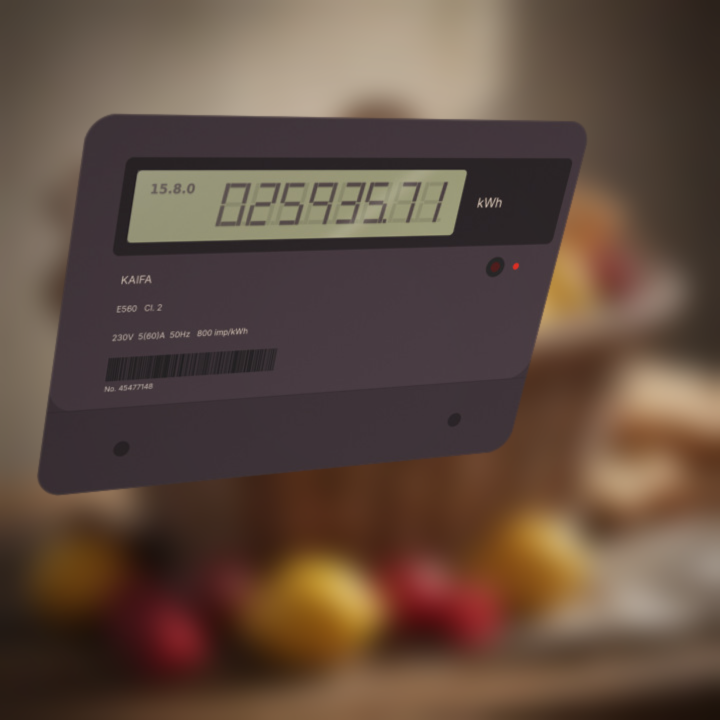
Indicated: 25935.71 (kWh)
